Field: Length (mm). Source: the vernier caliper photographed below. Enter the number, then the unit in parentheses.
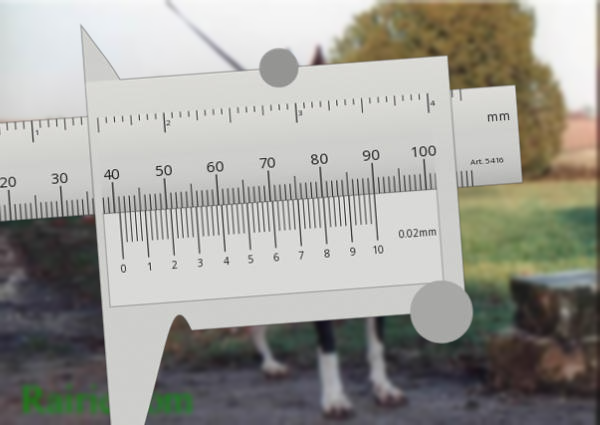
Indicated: 41.0 (mm)
